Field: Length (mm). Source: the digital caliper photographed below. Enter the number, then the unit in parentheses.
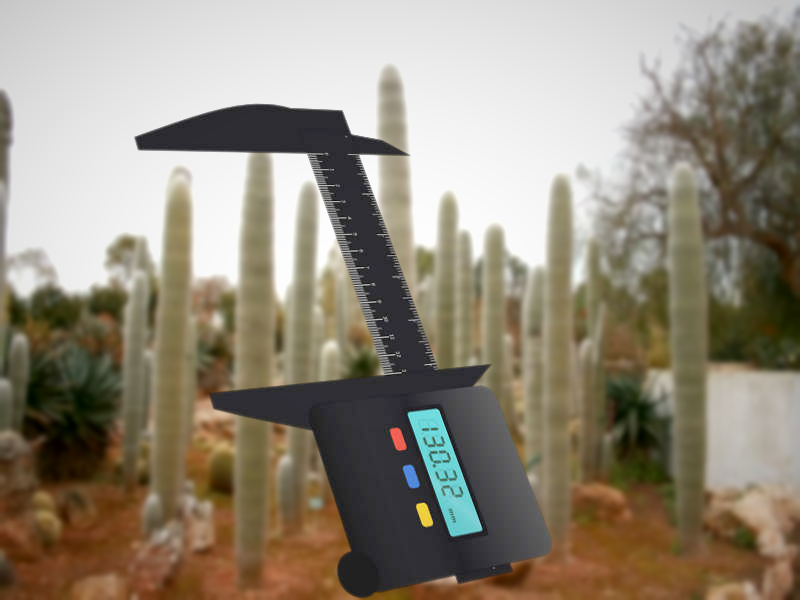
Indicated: 130.32 (mm)
